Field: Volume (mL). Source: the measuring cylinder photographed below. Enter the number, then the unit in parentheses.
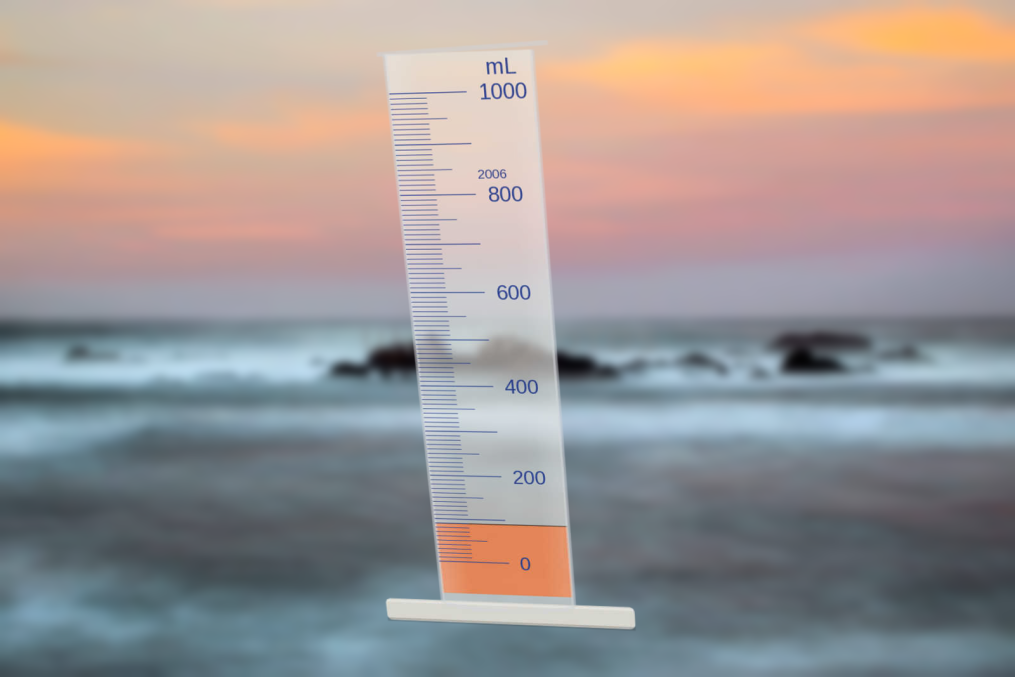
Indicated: 90 (mL)
